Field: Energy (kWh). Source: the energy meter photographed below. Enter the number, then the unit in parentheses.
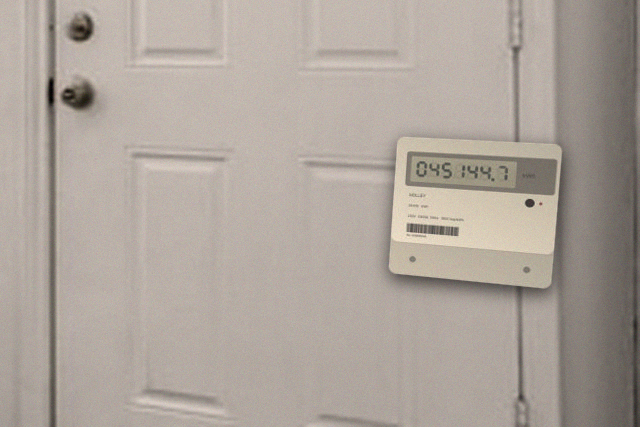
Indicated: 45144.7 (kWh)
